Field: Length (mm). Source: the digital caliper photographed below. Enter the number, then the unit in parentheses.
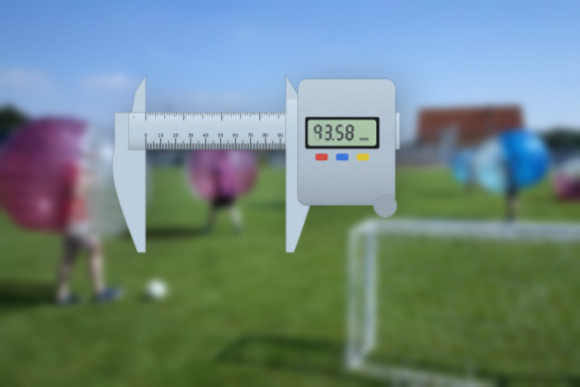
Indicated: 93.58 (mm)
